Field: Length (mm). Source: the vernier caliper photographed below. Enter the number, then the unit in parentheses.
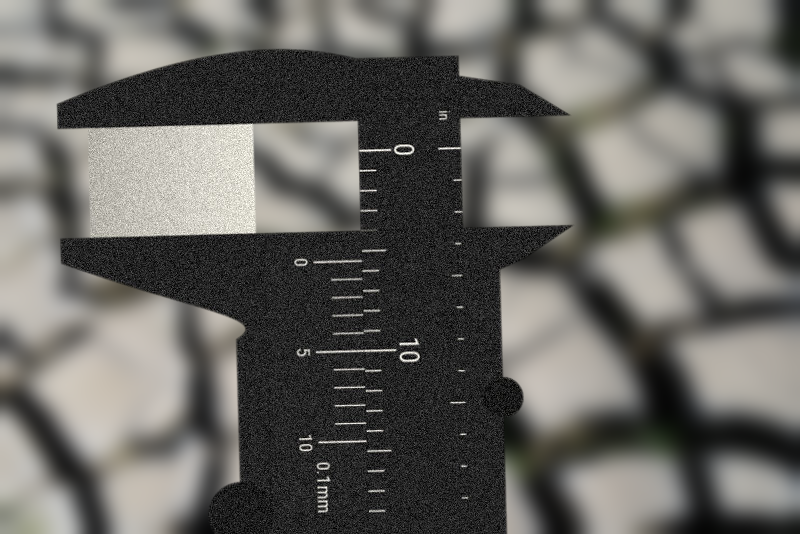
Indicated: 5.5 (mm)
